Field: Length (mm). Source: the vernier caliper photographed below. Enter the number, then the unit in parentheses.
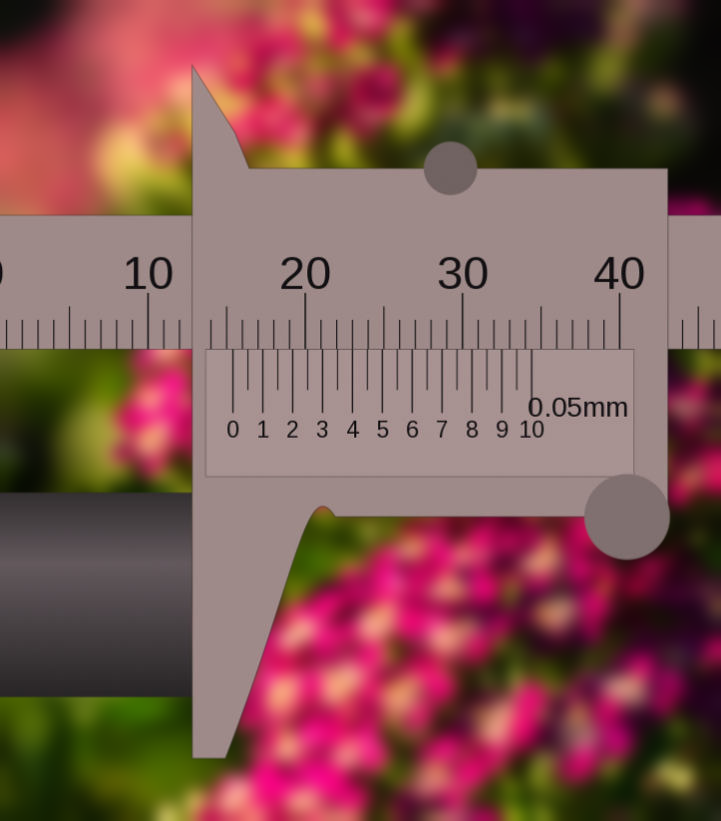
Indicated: 15.4 (mm)
